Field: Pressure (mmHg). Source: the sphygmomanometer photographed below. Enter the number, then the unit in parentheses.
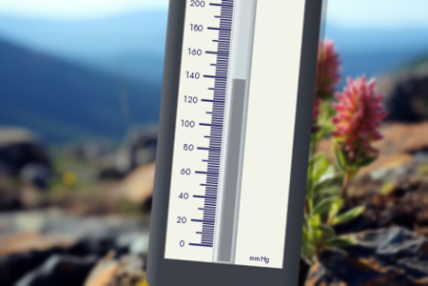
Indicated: 140 (mmHg)
